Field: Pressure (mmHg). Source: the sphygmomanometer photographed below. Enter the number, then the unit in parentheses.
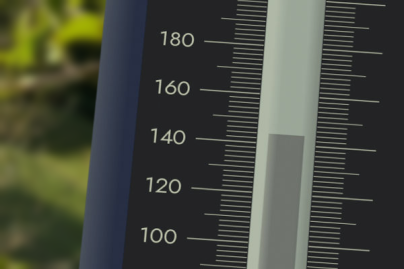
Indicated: 144 (mmHg)
